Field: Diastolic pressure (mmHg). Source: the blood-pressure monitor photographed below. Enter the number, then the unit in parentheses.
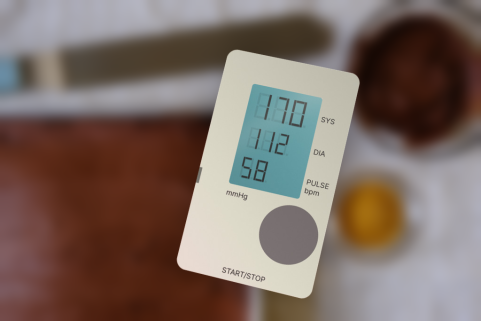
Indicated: 112 (mmHg)
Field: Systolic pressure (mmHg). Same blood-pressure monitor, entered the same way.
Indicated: 170 (mmHg)
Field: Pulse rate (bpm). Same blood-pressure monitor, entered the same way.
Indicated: 58 (bpm)
